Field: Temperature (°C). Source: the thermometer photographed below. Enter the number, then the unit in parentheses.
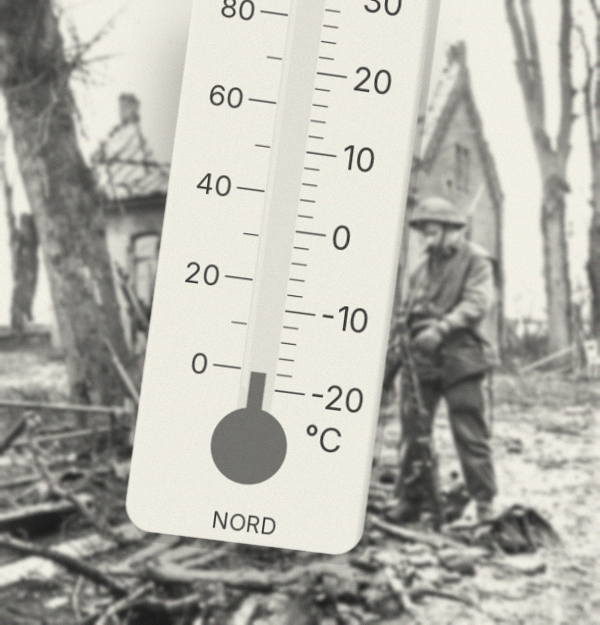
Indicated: -18 (°C)
